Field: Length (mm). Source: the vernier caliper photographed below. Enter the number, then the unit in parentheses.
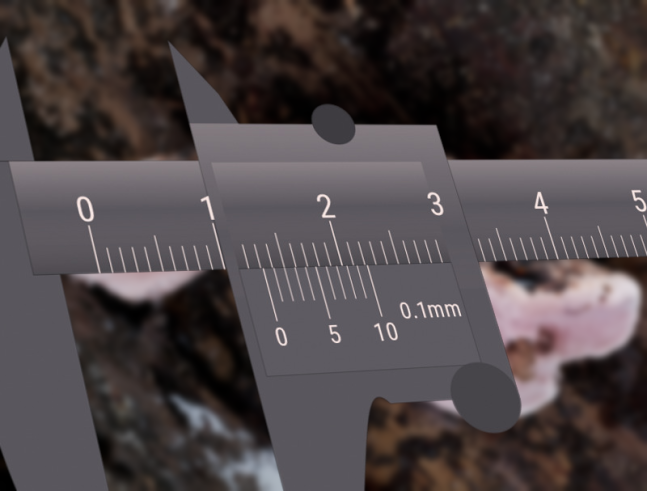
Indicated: 13.2 (mm)
